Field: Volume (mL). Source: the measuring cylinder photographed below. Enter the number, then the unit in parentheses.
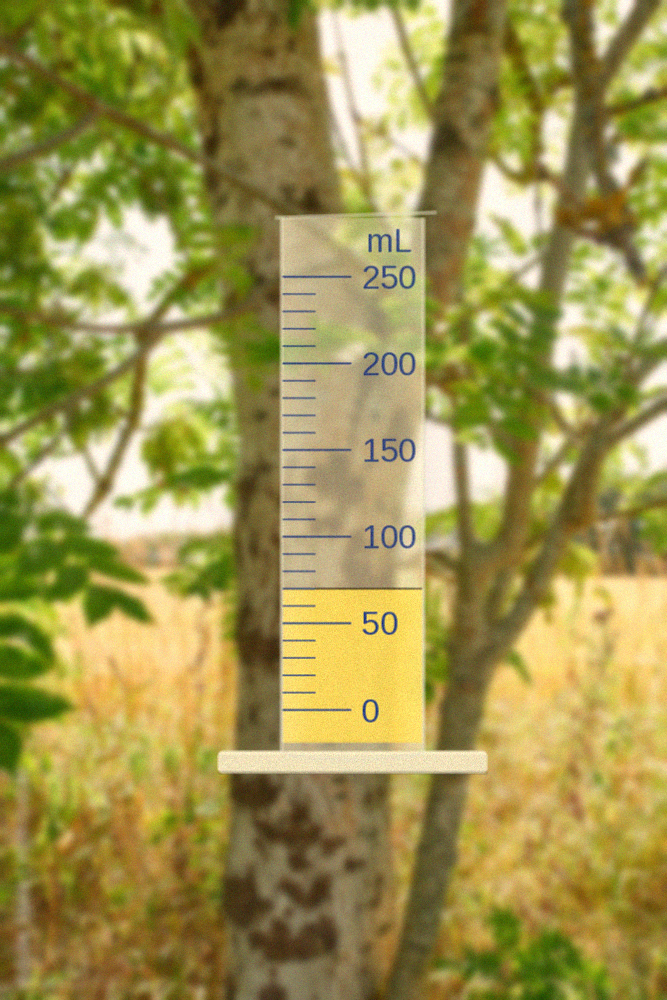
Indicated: 70 (mL)
